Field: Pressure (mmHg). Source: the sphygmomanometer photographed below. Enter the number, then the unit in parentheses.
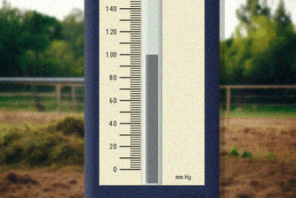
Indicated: 100 (mmHg)
